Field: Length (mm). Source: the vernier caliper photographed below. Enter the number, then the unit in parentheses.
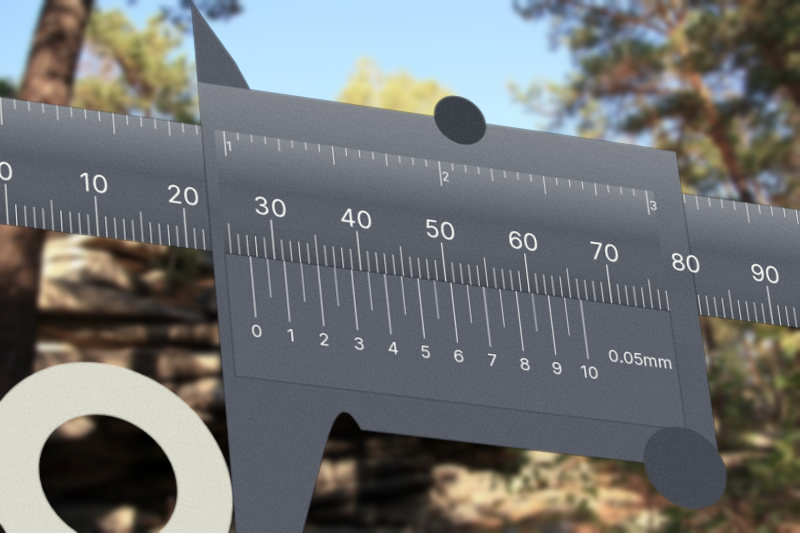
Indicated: 27.2 (mm)
